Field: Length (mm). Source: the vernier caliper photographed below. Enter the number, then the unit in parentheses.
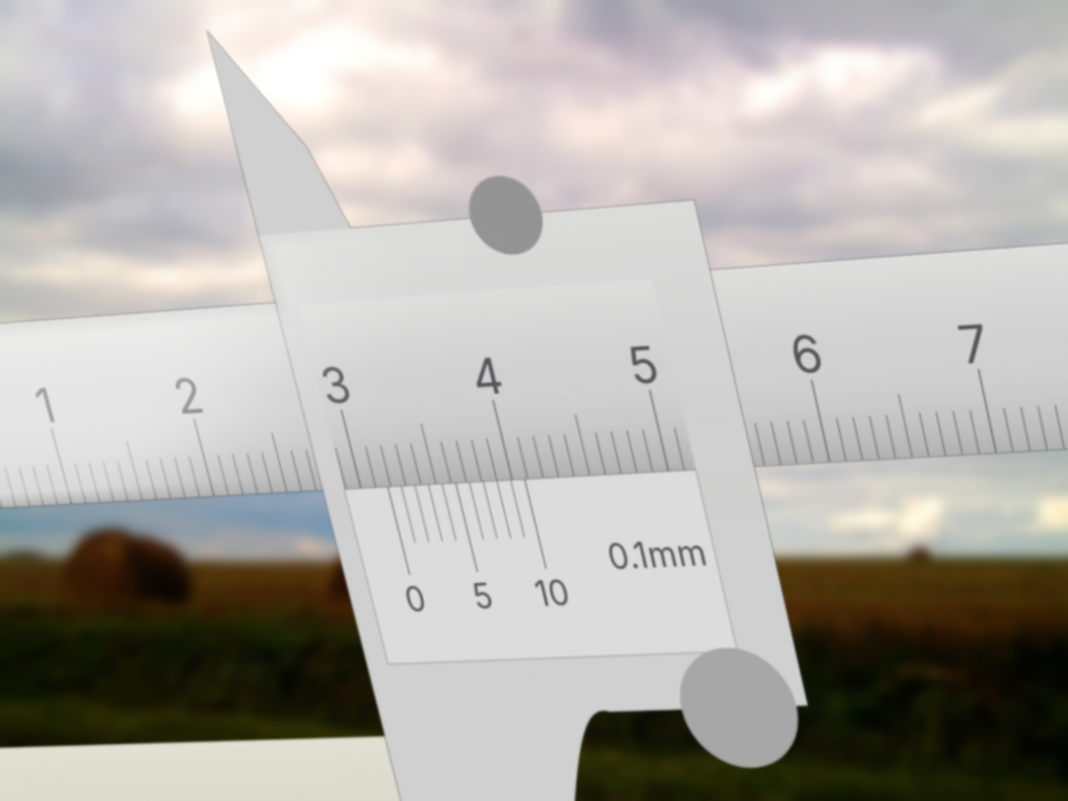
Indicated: 31.8 (mm)
